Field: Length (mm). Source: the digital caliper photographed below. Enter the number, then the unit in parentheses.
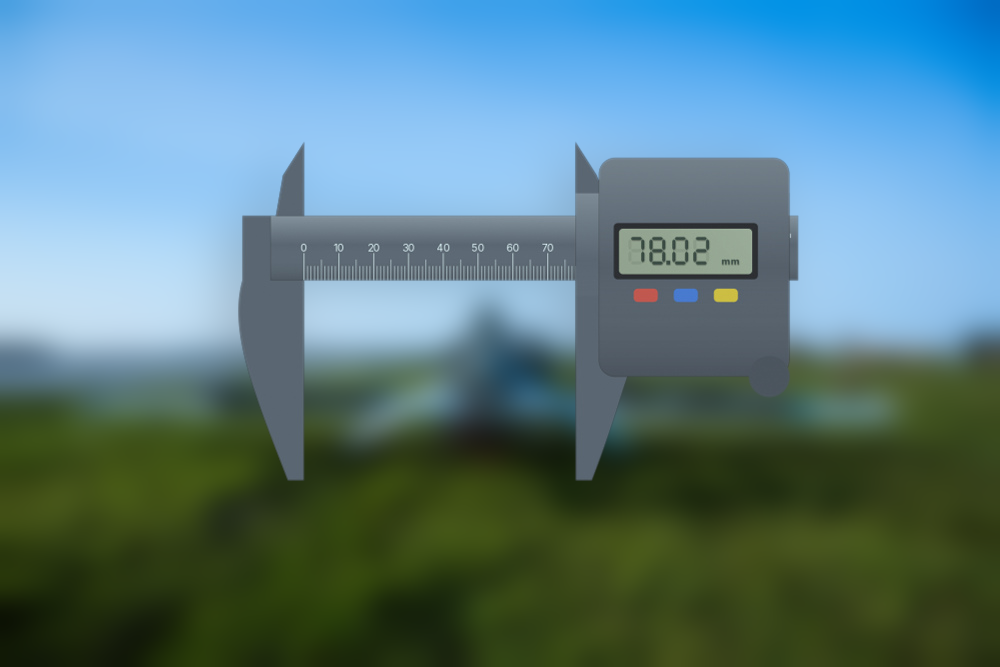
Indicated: 78.02 (mm)
